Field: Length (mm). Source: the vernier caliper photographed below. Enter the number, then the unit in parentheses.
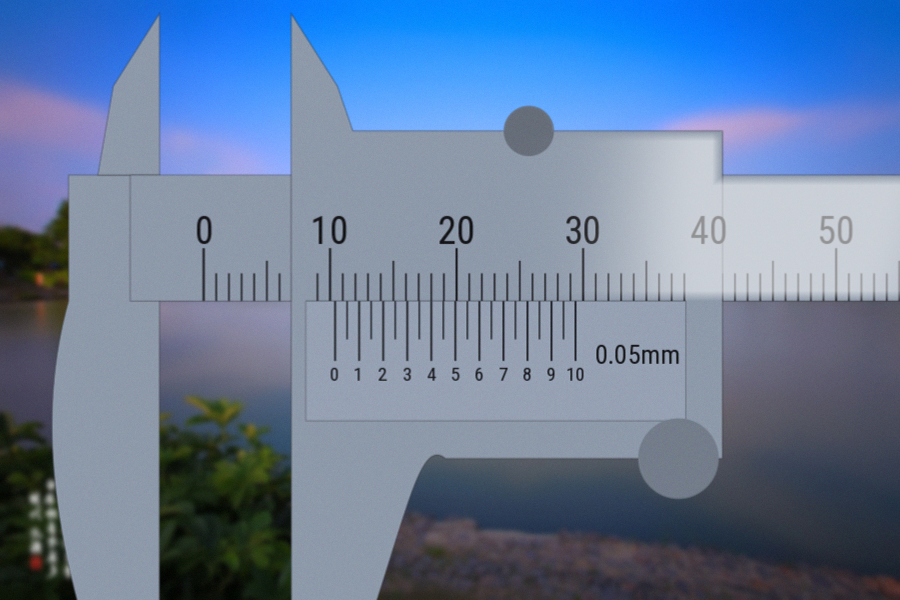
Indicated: 10.4 (mm)
